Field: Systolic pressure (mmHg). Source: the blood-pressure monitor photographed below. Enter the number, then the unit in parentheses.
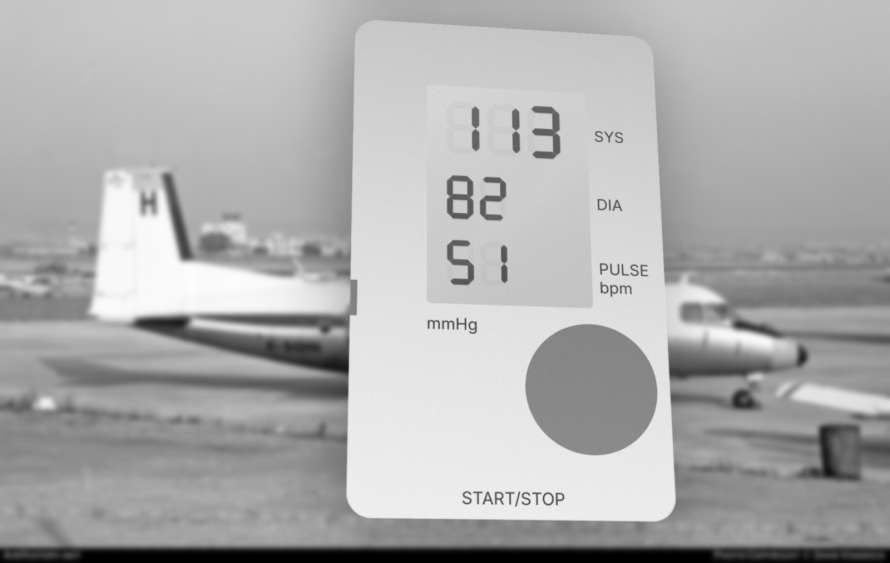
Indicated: 113 (mmHg)
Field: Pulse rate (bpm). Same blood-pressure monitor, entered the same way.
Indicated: 51 (bpm)
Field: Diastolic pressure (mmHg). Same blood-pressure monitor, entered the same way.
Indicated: 82 (mmHg)
